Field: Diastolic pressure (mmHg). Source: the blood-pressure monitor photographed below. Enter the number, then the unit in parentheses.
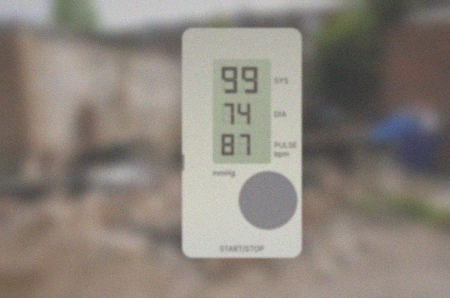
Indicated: 74 (mmHg)
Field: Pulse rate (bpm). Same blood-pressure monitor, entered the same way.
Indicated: 87 (bpm)
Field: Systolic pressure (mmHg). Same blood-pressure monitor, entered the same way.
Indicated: 99 (mmHg)
